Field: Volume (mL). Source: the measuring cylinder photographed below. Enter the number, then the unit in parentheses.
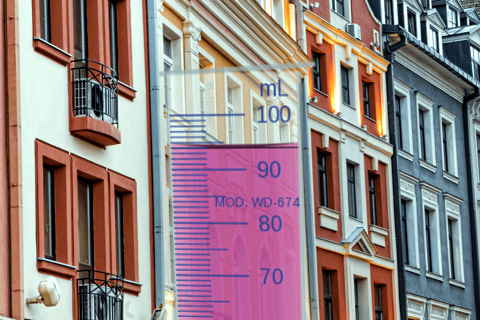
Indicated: 94 (mL)
